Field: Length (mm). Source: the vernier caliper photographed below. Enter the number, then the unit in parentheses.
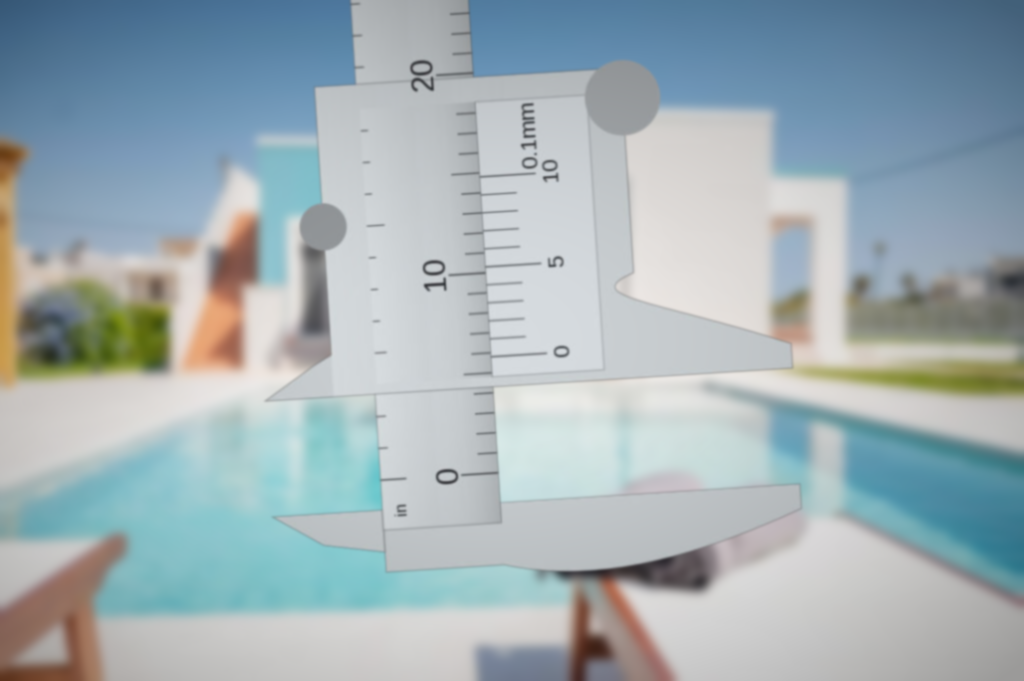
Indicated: 5.8 (mm)
